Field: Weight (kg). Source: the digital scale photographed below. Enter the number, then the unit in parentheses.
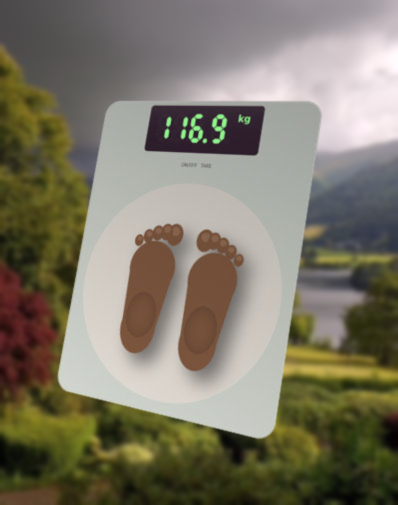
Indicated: 116.9 (kg)
